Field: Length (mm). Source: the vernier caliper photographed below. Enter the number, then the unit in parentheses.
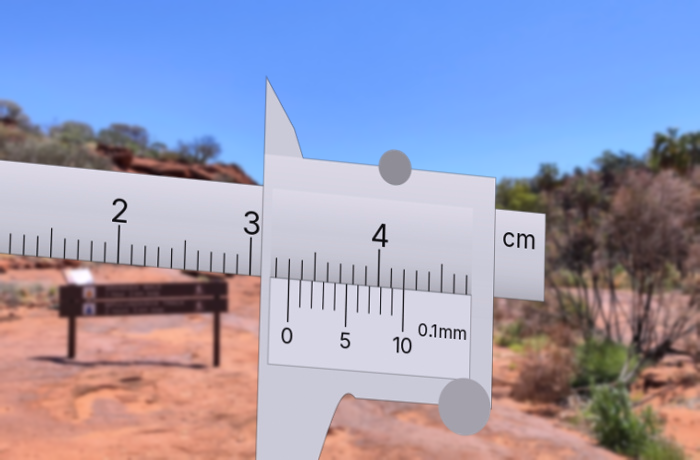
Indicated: 33.0 (mm)
